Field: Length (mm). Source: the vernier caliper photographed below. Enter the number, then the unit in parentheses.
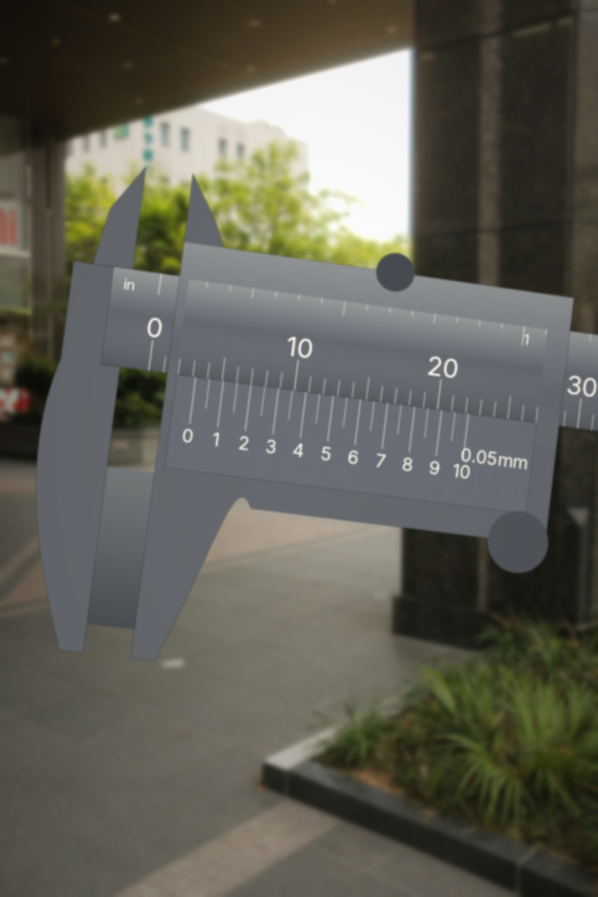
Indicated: 3.2 (mm)
